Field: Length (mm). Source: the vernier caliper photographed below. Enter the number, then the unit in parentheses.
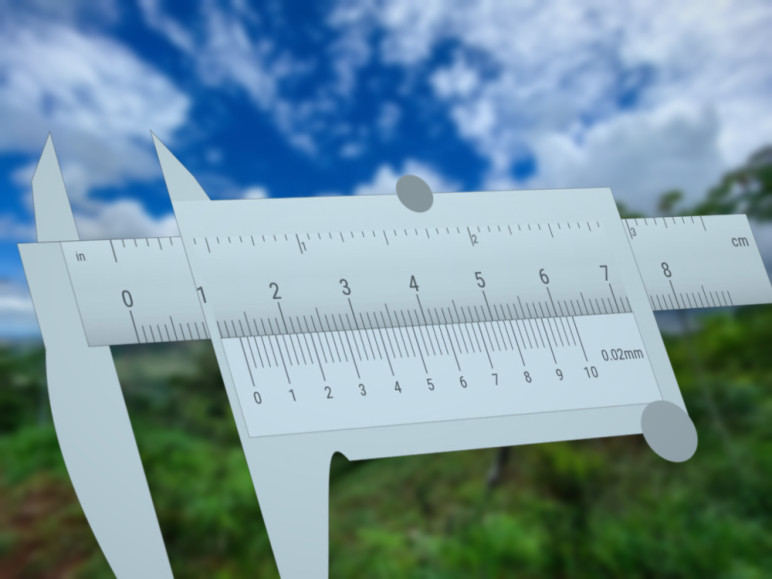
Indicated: 13.4 (mm)
